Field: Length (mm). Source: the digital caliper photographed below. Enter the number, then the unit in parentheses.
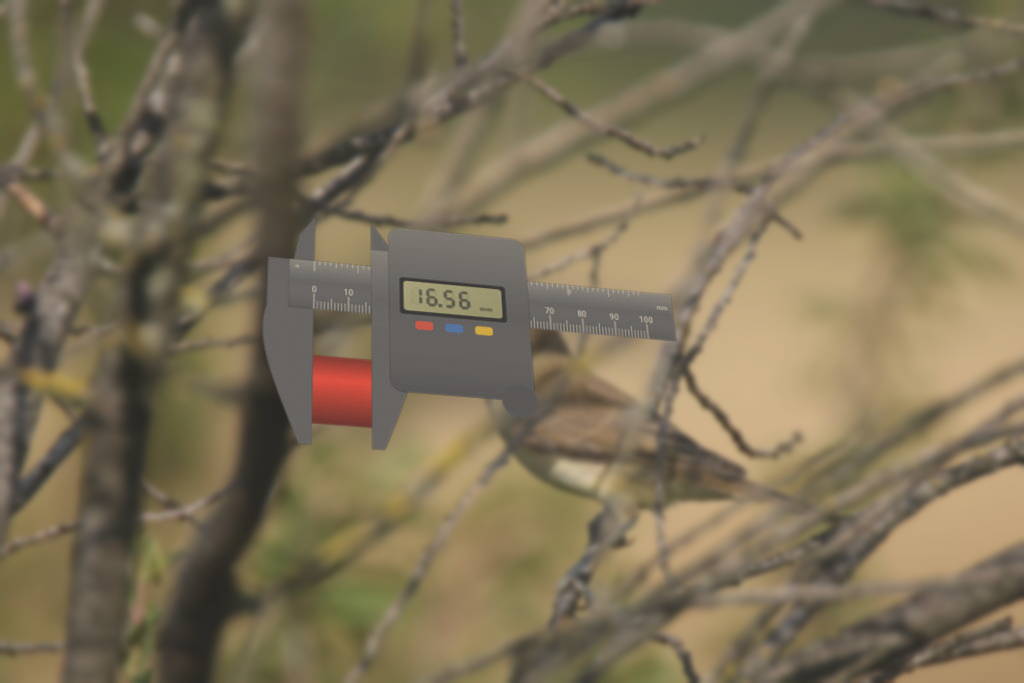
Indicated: 16.56 (mm)
